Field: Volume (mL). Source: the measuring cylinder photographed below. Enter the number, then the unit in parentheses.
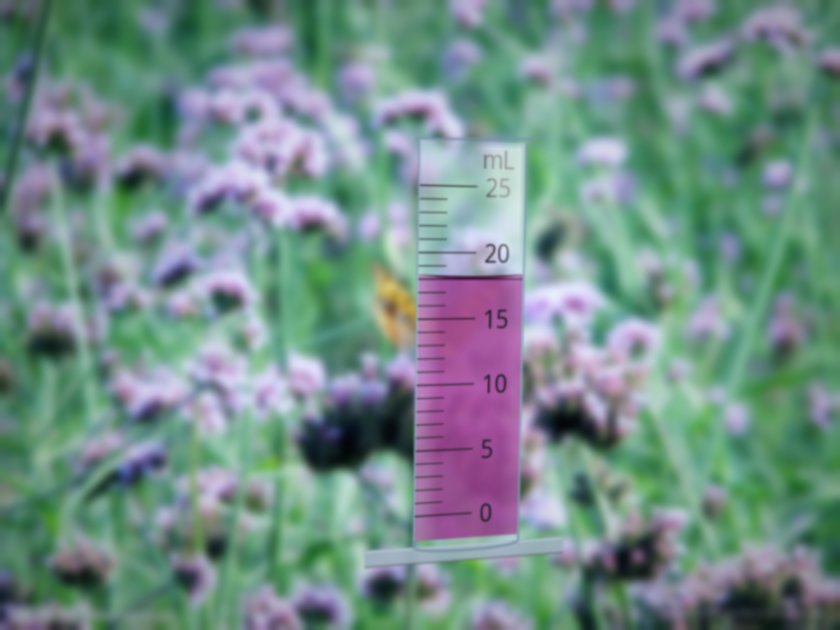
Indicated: 18 (mL)
